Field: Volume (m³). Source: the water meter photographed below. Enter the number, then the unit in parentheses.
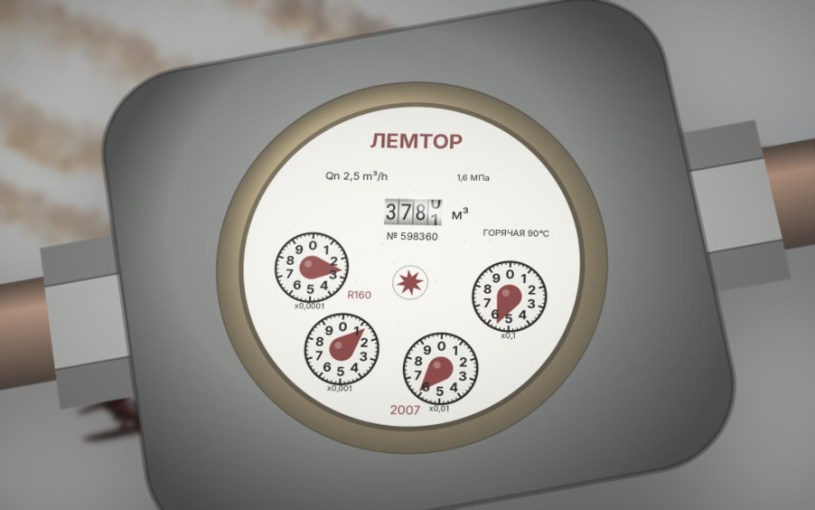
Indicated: 3780.5612 (m³)
